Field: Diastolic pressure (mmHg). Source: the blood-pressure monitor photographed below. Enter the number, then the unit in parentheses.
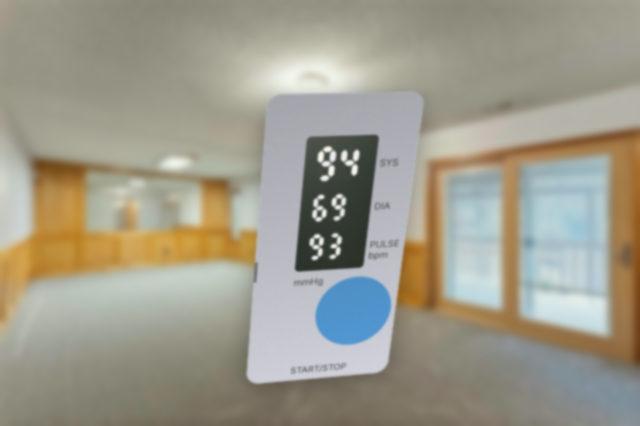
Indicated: 69 (mmHg)
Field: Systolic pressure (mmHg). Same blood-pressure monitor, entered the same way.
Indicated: 94 (mmHg)
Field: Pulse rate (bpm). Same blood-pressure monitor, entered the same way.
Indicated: 93 (bpm)
